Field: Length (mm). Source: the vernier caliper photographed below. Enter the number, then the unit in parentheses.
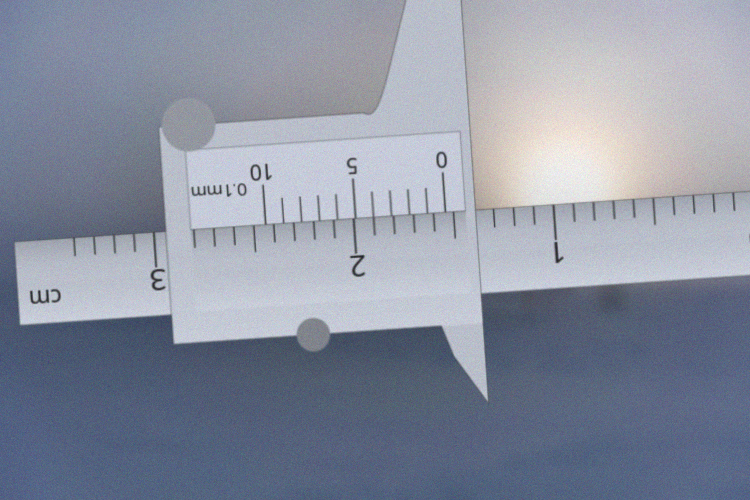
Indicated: 15.4 (mm)
